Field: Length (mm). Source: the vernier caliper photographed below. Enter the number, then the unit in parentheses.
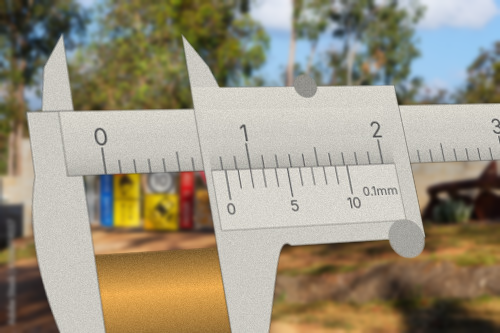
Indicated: 8.2 (mm)
